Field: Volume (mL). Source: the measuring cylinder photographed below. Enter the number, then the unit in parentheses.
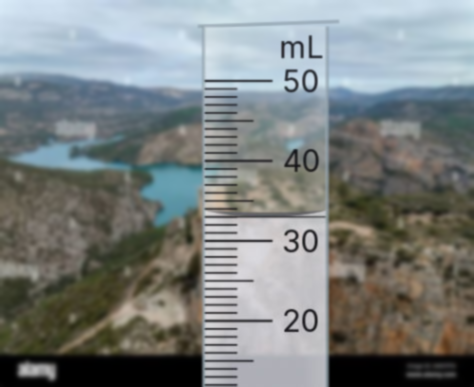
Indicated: 33 (mL)
